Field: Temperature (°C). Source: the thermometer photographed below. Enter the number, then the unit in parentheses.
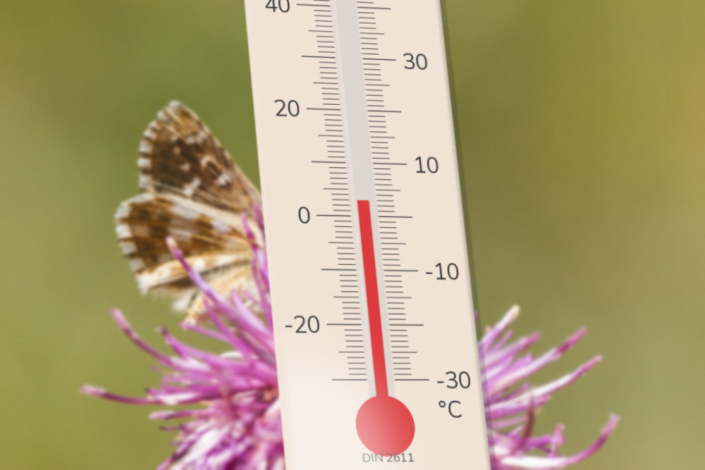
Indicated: 3 (°C)
